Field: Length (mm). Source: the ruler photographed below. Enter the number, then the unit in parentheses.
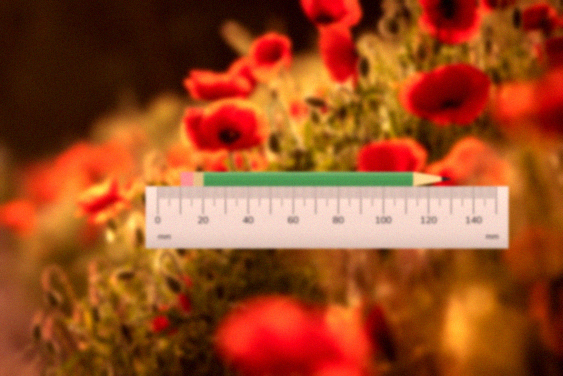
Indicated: 120 (mm)
